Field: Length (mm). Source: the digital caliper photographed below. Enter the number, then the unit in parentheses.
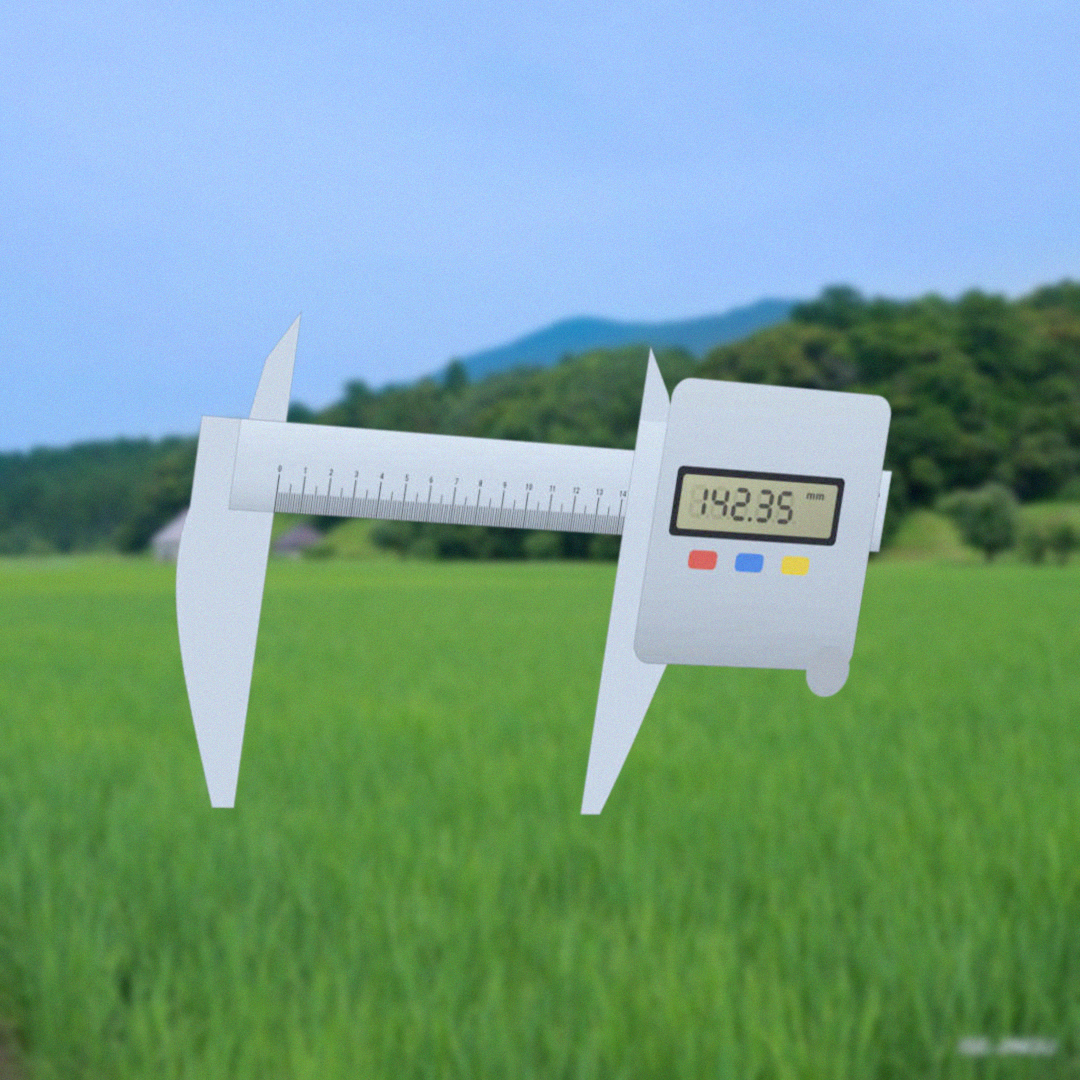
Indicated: 142.35 (mm)
